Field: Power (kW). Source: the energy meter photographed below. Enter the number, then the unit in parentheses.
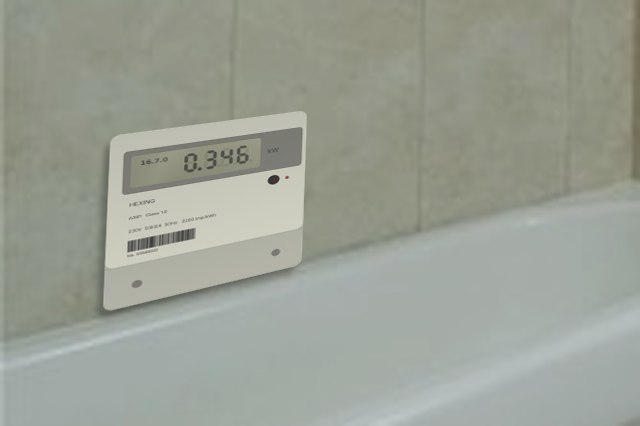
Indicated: 0.346 (kW)
